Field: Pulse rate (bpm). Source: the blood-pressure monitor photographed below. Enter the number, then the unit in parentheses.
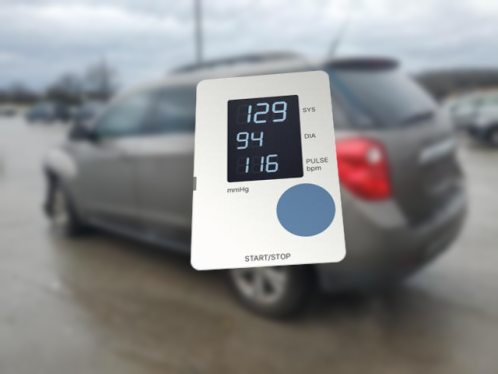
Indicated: 116 (bpm)
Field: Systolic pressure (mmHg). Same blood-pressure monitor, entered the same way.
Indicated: 129 (mmHg)
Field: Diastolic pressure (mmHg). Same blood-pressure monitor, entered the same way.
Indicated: 94 (mmHg)
